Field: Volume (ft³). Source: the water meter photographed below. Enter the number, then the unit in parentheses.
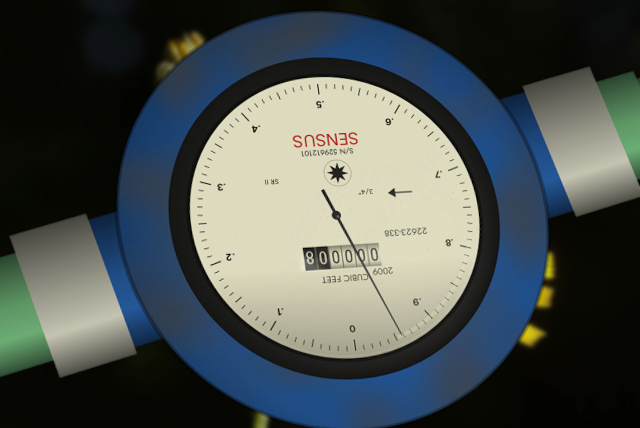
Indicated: 7.94 (ft³)
